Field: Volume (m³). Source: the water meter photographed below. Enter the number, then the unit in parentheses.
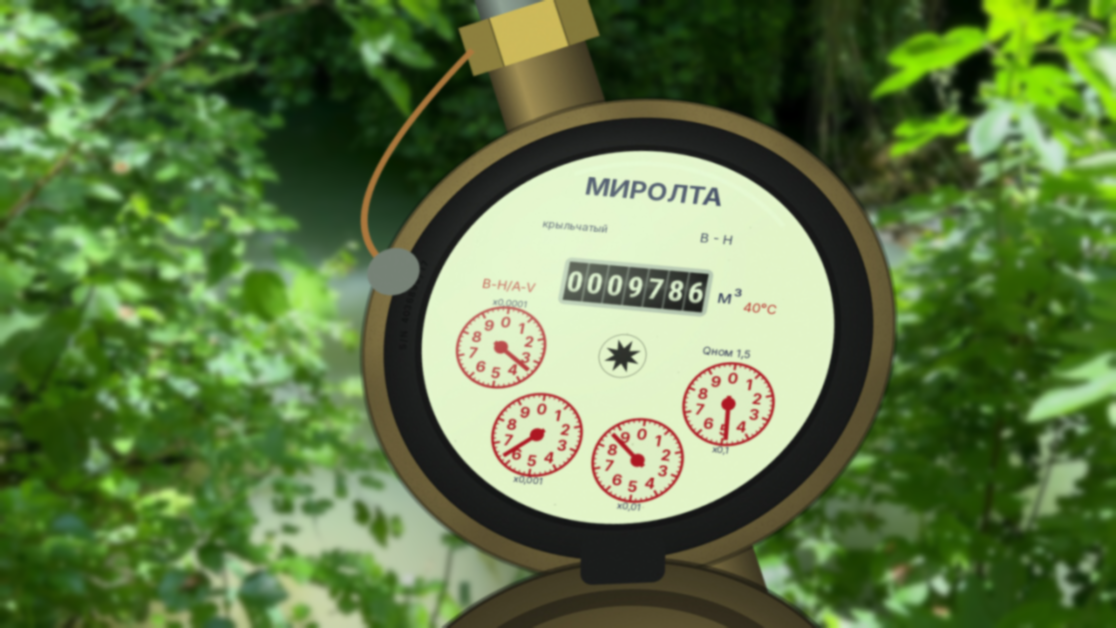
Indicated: 9786.4863 (m³)
